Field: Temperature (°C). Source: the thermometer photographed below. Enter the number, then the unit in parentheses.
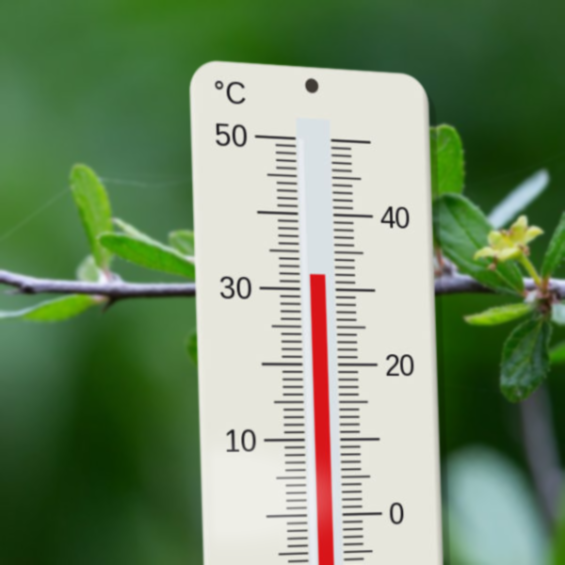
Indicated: 32 (°C)
